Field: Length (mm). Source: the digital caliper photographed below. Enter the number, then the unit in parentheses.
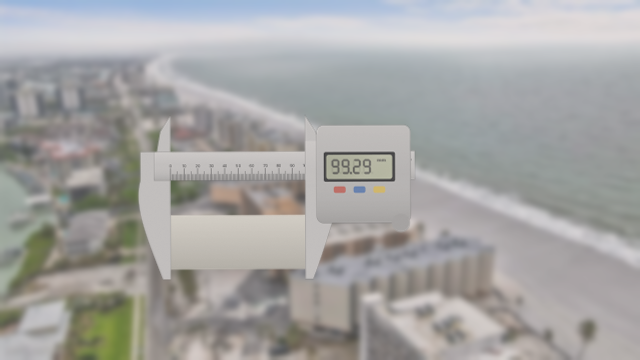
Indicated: 99.29 (mm)
